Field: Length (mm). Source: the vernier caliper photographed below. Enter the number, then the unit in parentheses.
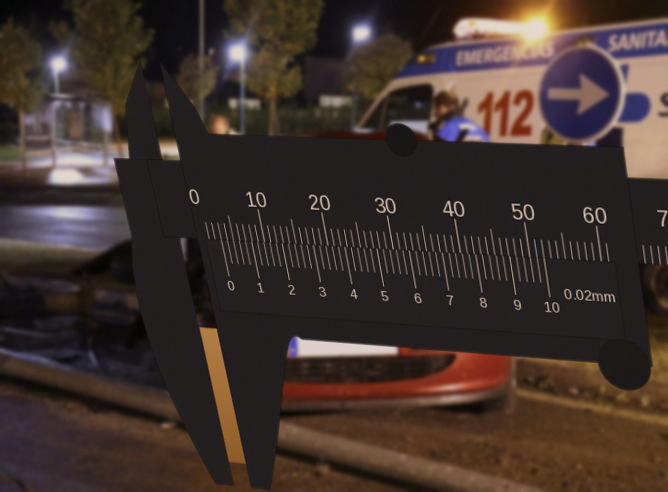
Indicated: 3.0 (mm)
